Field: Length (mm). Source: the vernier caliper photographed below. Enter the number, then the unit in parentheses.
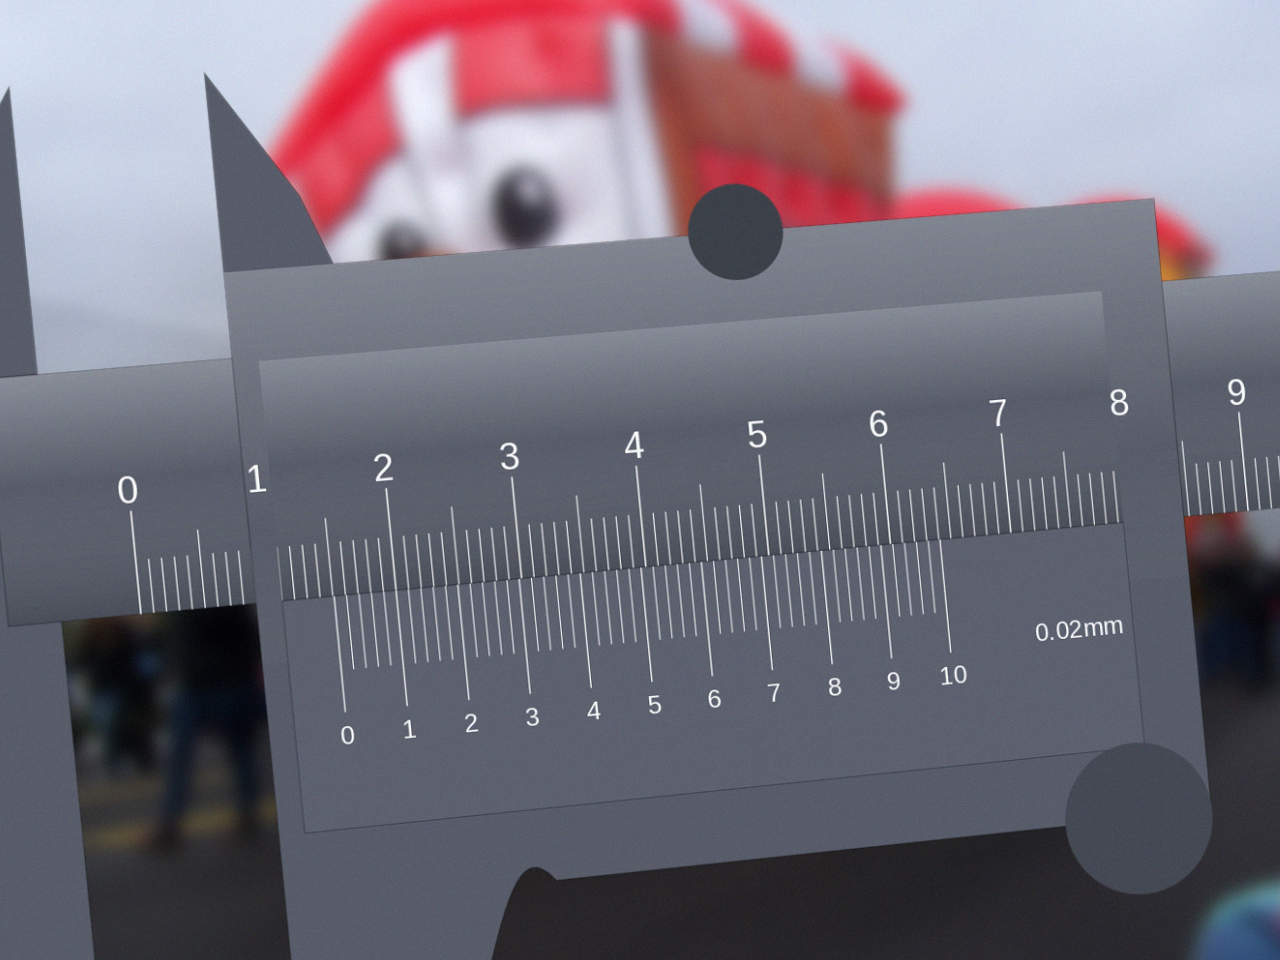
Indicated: 15.1 (mm)
